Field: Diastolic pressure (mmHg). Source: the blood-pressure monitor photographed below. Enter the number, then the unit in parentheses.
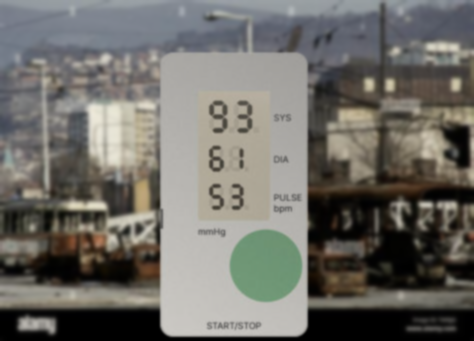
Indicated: 61 (mmHg)
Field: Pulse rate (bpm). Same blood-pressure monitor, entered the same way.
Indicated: 53 (bpm)
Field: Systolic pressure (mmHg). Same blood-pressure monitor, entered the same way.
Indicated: 93 (mmHg)
